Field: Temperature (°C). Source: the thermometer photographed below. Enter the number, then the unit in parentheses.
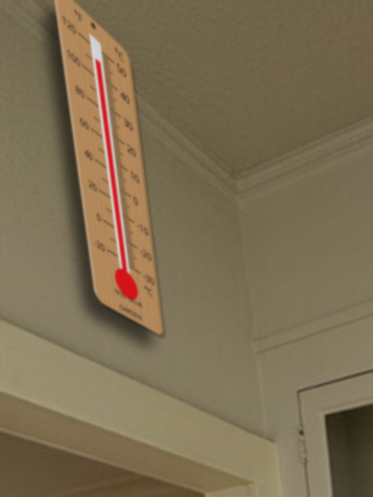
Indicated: 45 (°C)
